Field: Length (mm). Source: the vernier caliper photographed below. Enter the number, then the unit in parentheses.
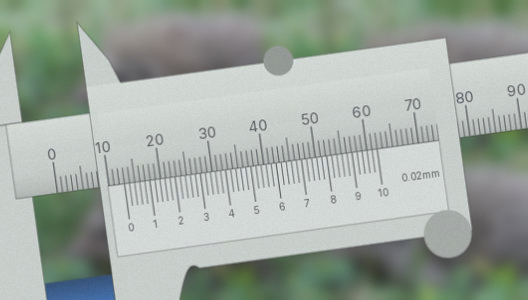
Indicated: 13.0 (mm)
